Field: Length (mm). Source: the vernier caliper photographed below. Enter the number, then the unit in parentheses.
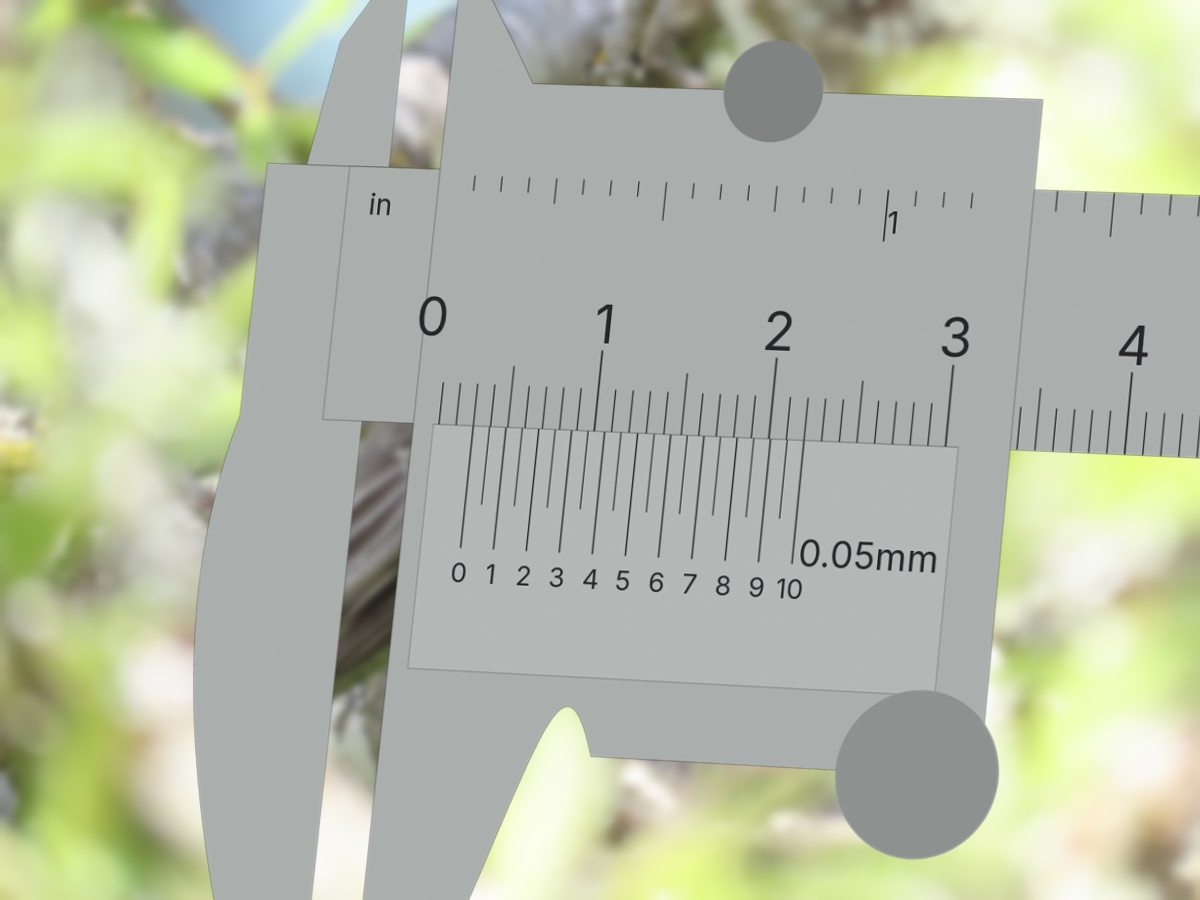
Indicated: 3.0 (mm)
